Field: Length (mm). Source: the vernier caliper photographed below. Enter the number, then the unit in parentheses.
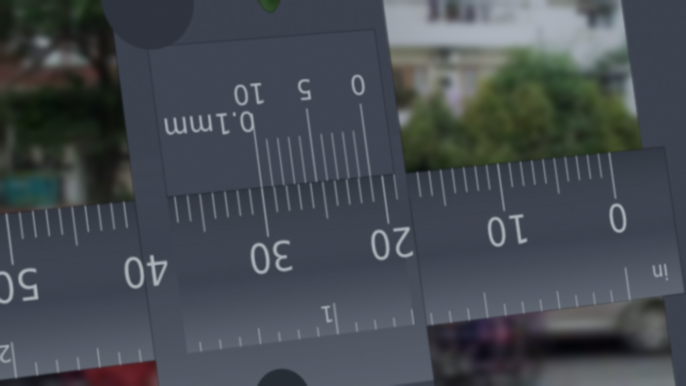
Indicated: 21.0 (mm)
